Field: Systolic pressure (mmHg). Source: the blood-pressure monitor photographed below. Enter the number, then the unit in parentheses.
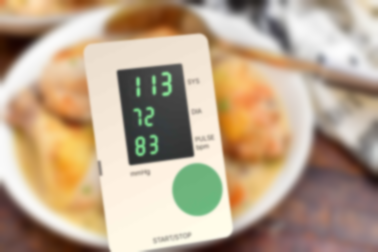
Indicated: 113 (mmHg)
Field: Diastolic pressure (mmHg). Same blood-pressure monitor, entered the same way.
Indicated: 72 (mmHg)
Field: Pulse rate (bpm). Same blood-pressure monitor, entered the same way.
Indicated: 83 (bpm)
